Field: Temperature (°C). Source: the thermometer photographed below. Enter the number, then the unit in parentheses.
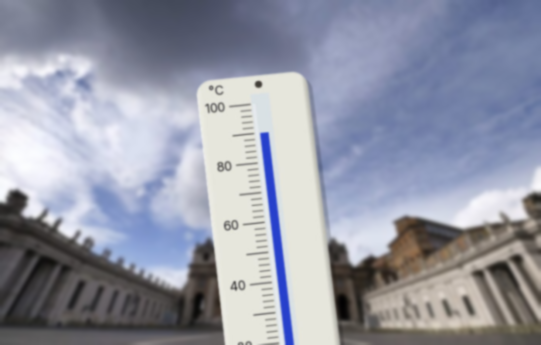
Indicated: 90 (°C)
